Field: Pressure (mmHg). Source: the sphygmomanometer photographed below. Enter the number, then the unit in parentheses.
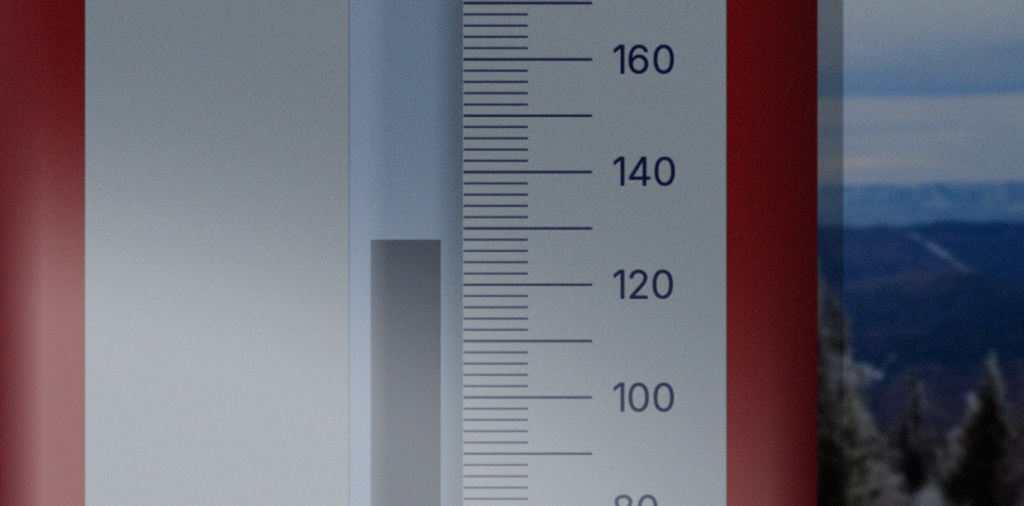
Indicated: 128 (mmHg)
